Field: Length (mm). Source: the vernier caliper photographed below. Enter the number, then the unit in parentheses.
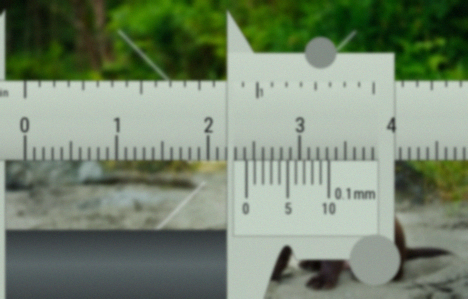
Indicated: 24.2 (mm)
